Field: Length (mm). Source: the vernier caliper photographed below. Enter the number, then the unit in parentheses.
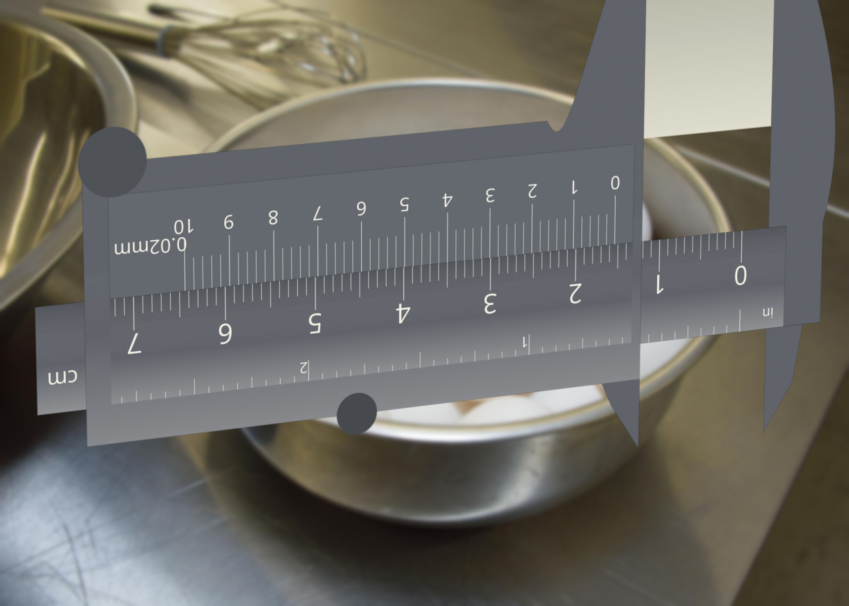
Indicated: 15.4 (mm)
